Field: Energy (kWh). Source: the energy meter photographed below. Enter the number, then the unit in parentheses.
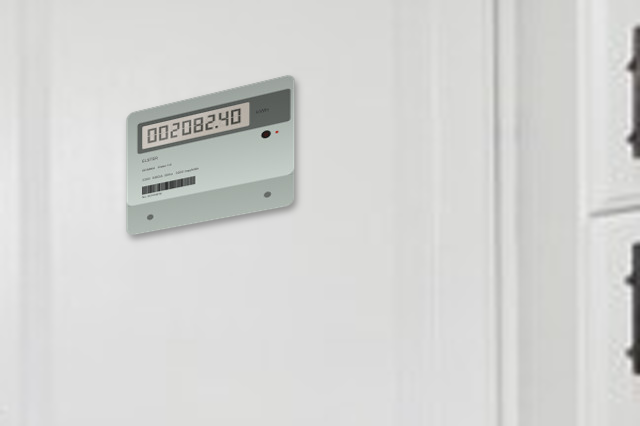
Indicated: 2082.40 (kWh)
